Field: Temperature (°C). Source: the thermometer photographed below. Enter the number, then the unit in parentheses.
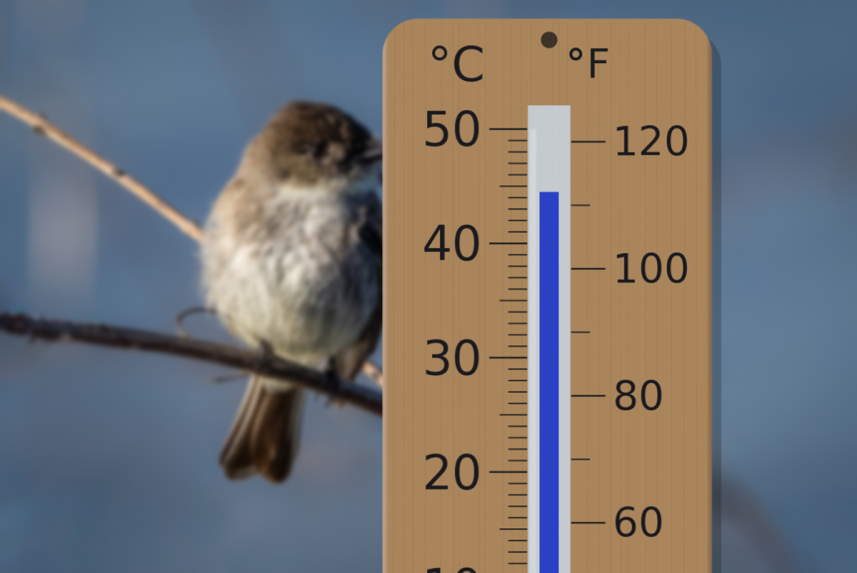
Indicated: 44.5 (°C)
